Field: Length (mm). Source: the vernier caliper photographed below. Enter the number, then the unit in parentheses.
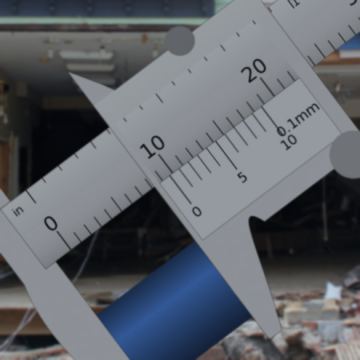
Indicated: 9.7 (mm)
